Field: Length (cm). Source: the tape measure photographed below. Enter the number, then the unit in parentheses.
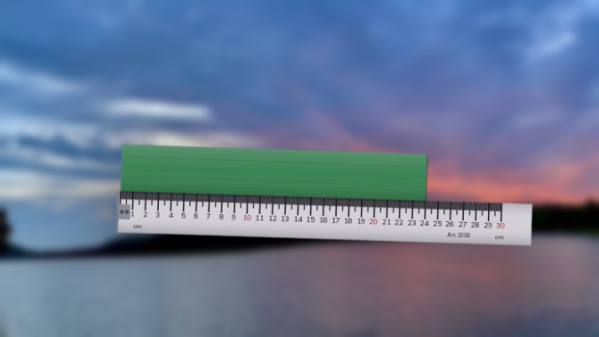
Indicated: 24 (cm)
